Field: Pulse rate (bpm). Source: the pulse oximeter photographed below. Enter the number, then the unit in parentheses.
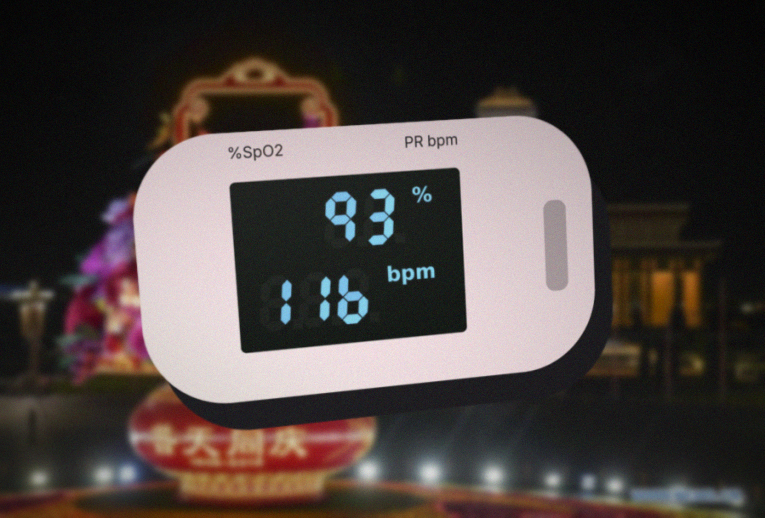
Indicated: 116 (bpm)
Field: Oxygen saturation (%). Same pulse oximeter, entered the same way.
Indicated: 93 (%)
